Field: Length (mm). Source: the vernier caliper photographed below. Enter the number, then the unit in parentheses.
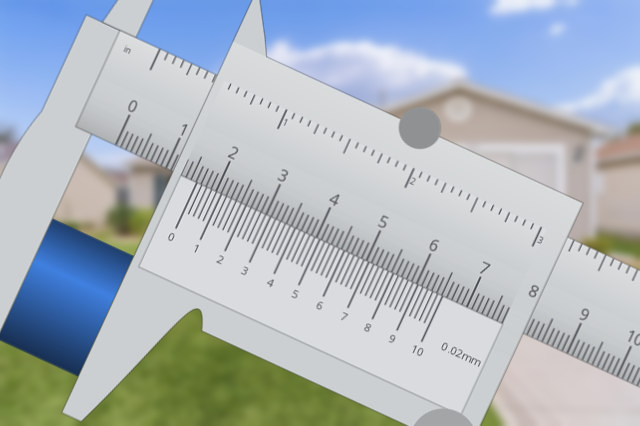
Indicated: 16.2 (mm)
